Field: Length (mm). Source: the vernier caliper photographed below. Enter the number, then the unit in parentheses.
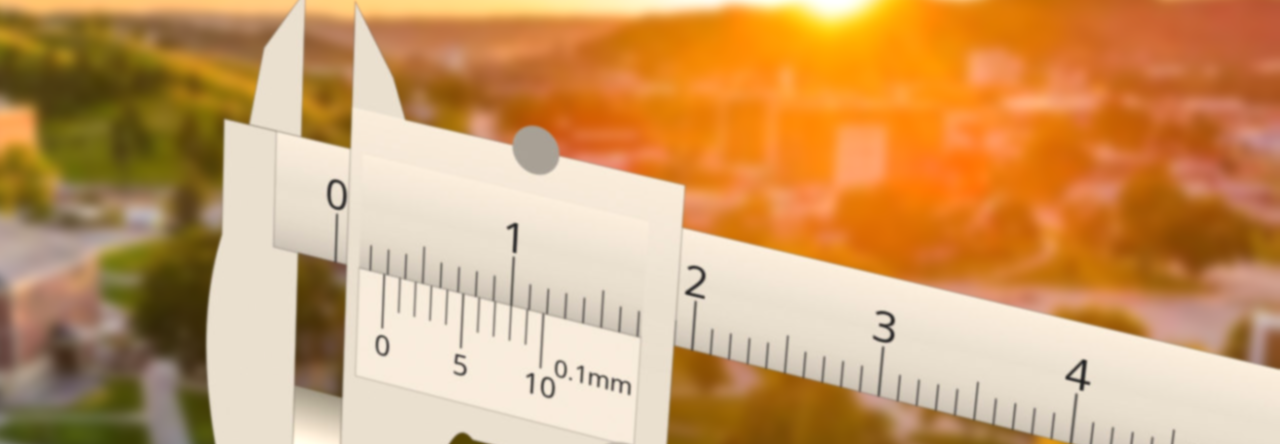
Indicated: 2.8 (mm)
